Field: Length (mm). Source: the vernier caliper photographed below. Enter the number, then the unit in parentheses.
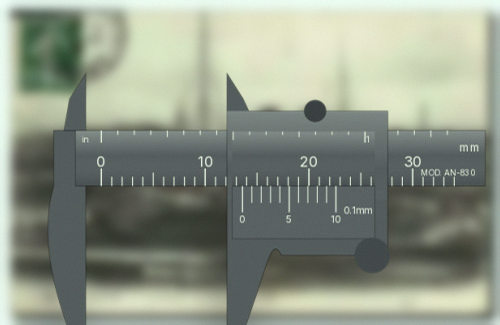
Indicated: 13.6 (mm)
